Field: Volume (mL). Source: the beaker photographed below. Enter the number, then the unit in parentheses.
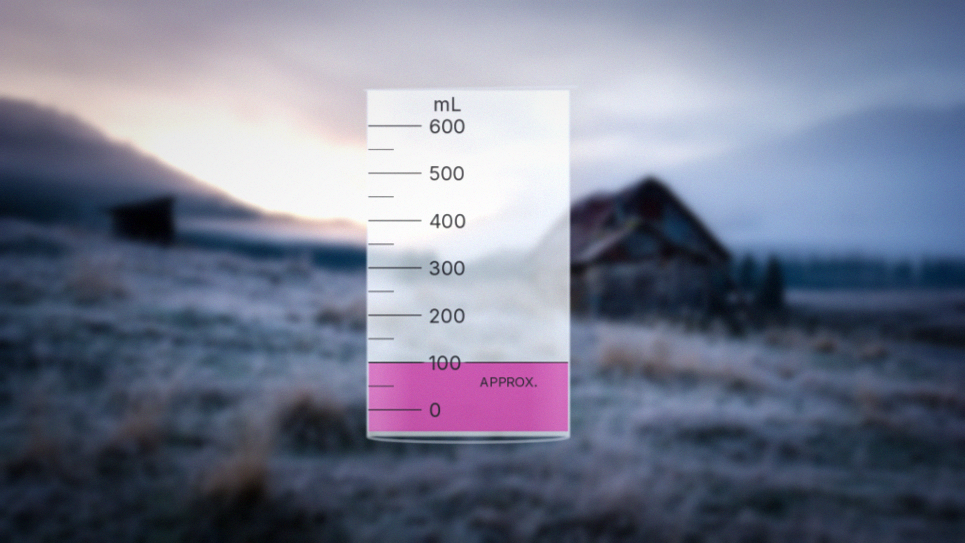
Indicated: 100 (mL)
